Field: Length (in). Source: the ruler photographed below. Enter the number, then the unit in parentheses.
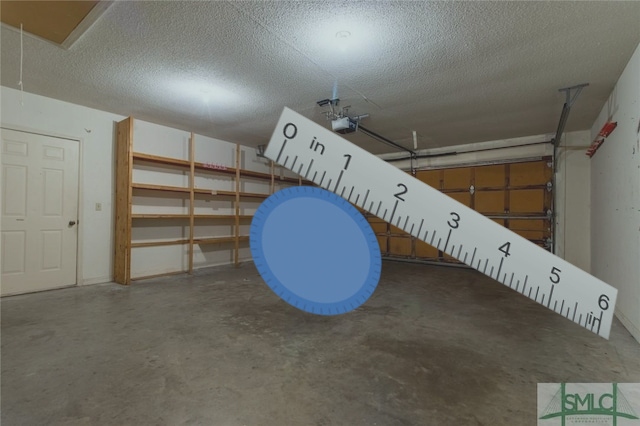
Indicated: 2.125 (in)
